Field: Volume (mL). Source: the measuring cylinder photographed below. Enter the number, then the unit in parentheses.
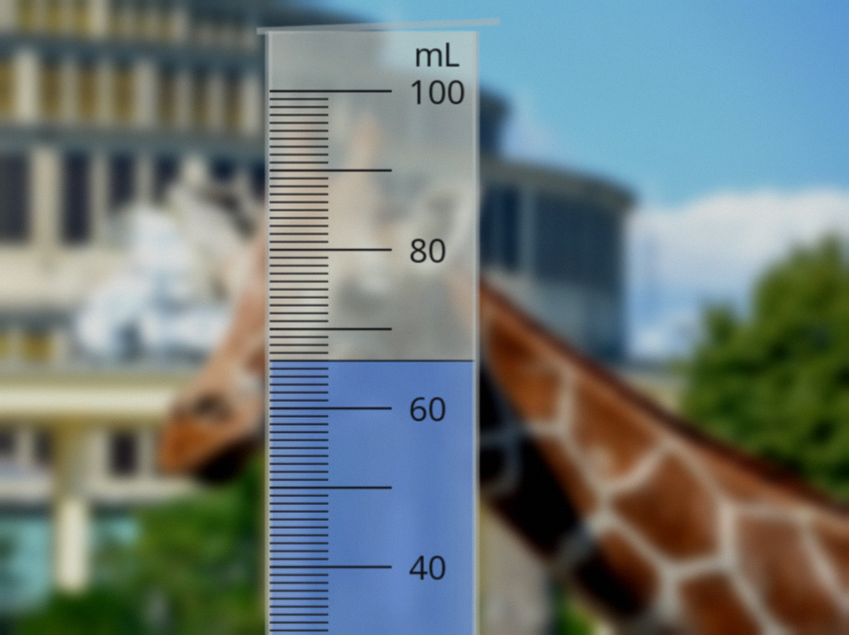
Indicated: 66 (mL)
